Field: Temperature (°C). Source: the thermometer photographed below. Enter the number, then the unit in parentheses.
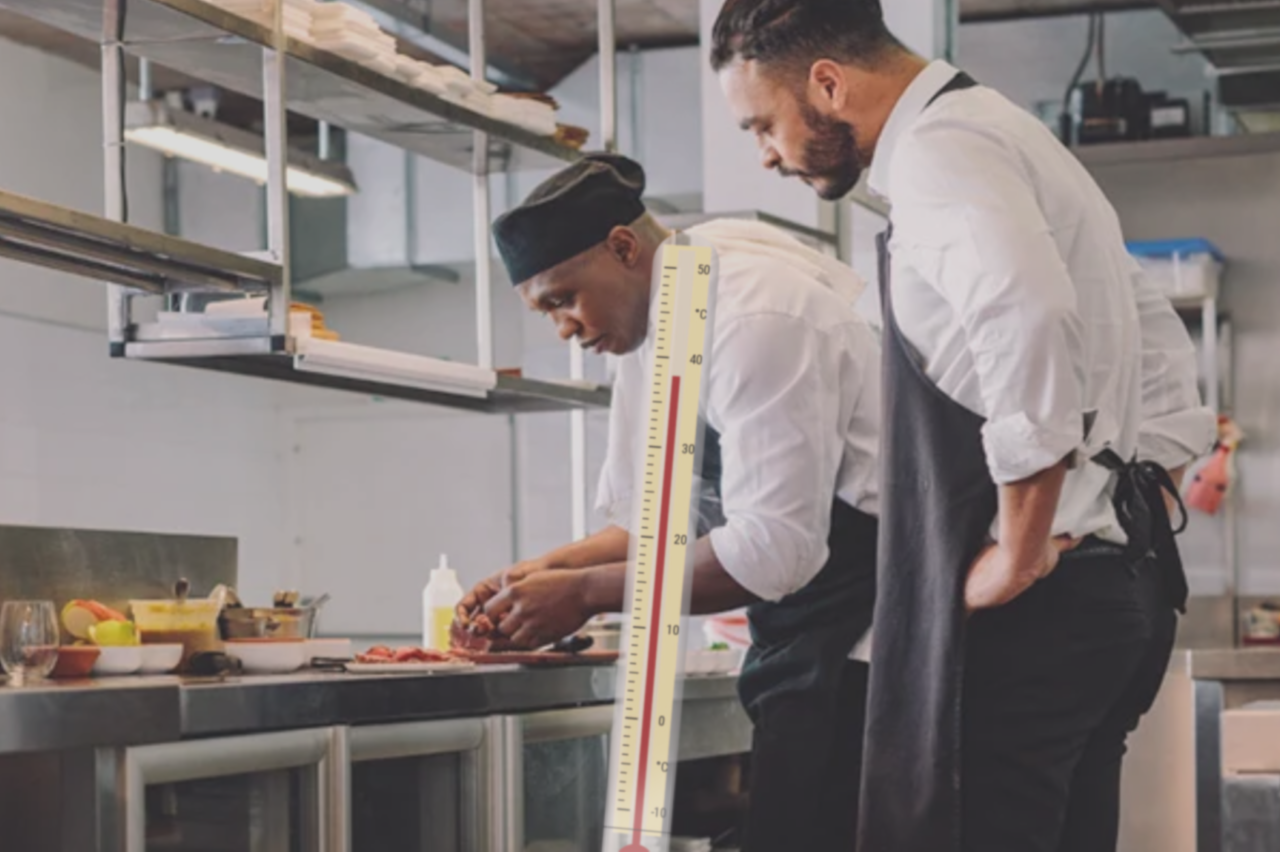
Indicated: 38 (°C)
